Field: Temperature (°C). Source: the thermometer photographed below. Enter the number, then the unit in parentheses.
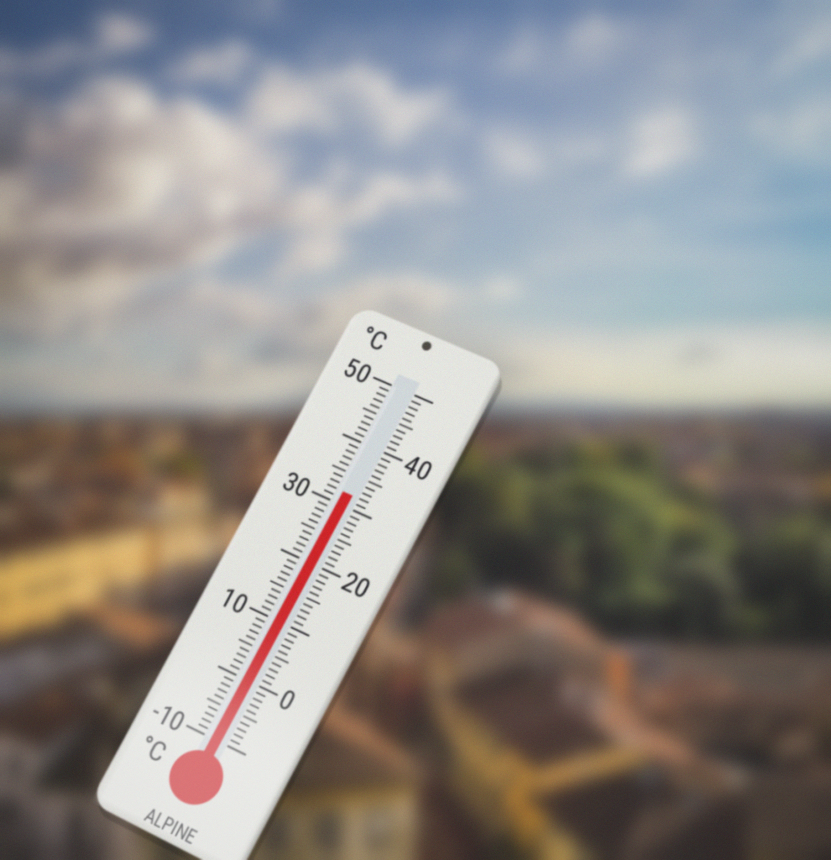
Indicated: 32 (°C)
